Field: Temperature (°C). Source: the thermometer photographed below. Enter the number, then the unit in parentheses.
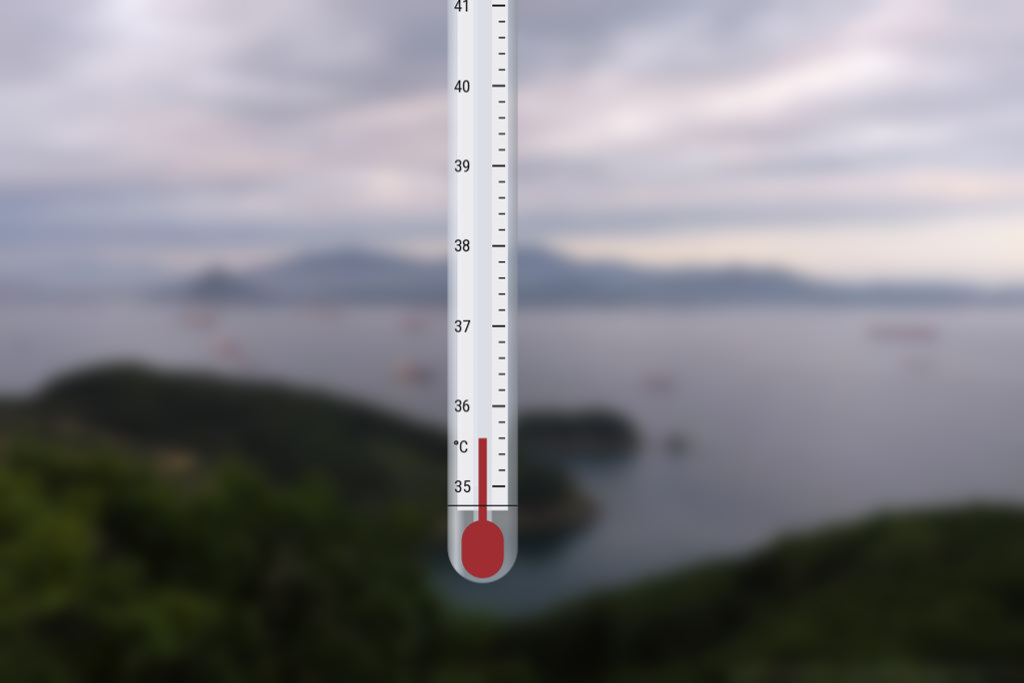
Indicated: 35.6 (°C)
